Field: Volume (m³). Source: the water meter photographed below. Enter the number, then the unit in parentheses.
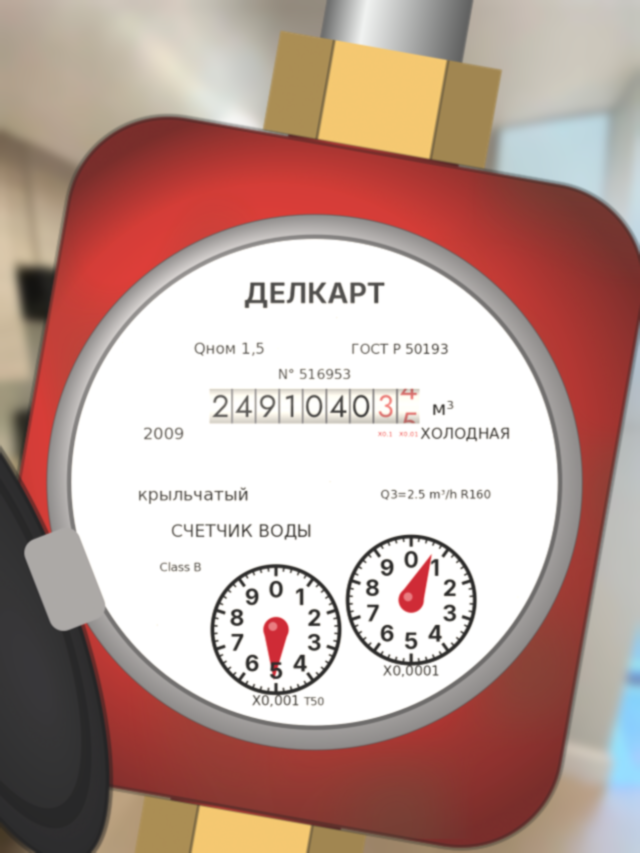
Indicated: 2491040.3450 (m³)
